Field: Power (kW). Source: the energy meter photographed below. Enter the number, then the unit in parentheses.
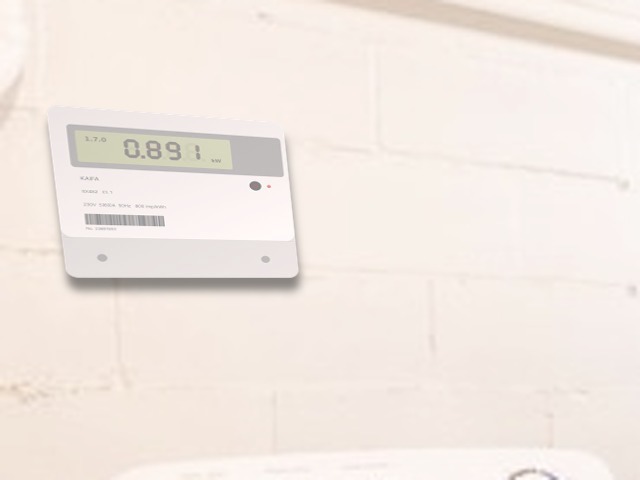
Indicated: 0.891 (kW)
